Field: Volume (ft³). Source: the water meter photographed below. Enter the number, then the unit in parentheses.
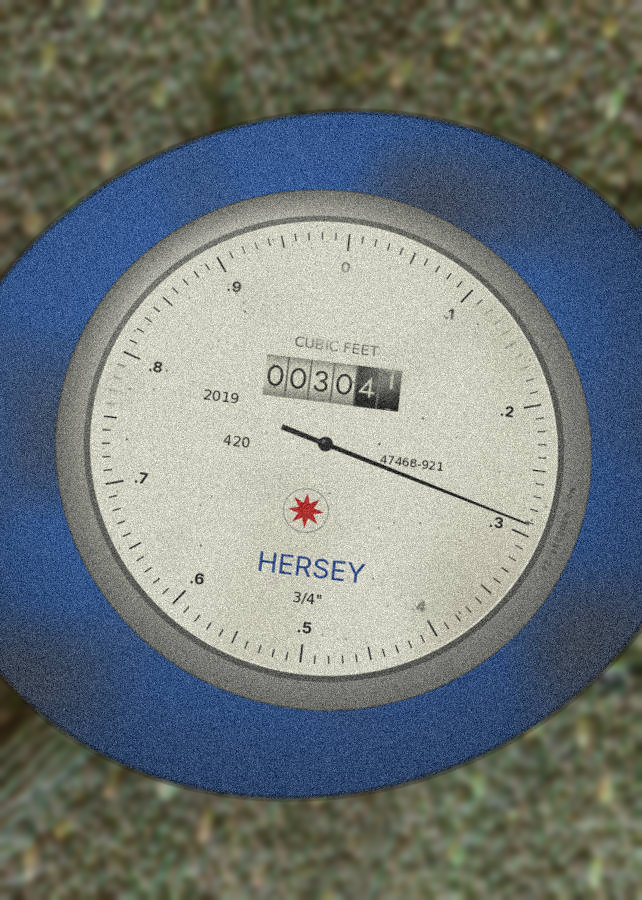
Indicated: 3041.29 (ft³)
